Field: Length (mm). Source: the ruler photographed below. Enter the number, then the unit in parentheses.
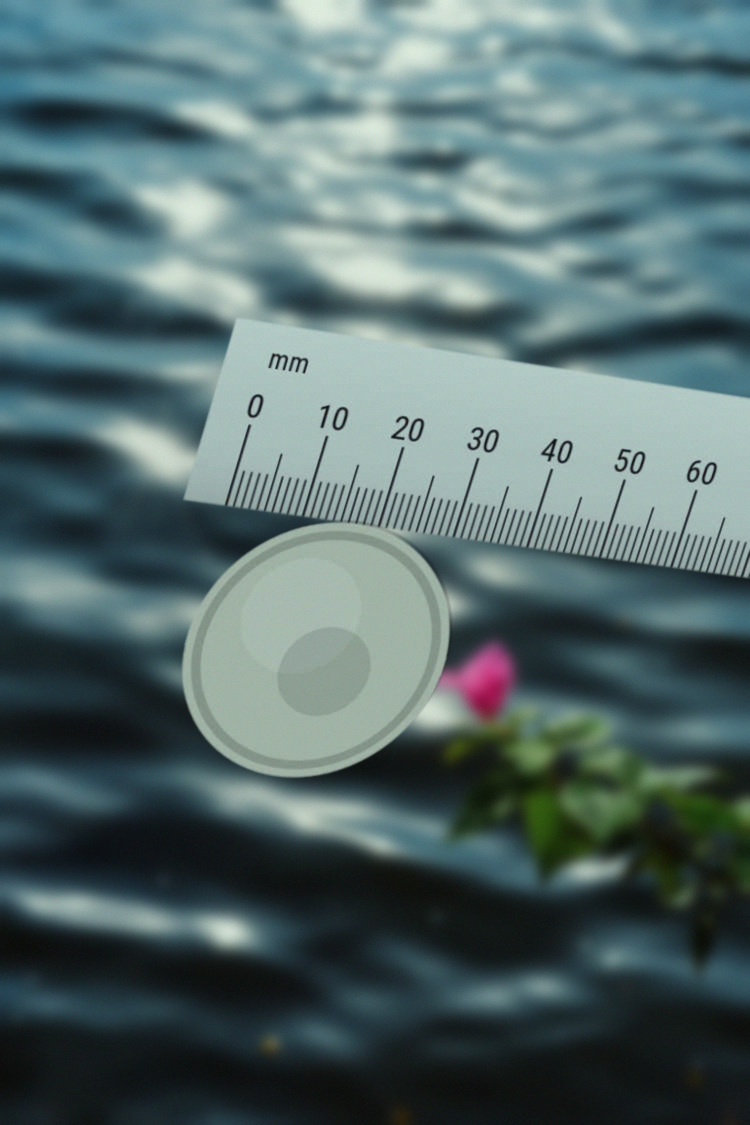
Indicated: 34 (mm)
